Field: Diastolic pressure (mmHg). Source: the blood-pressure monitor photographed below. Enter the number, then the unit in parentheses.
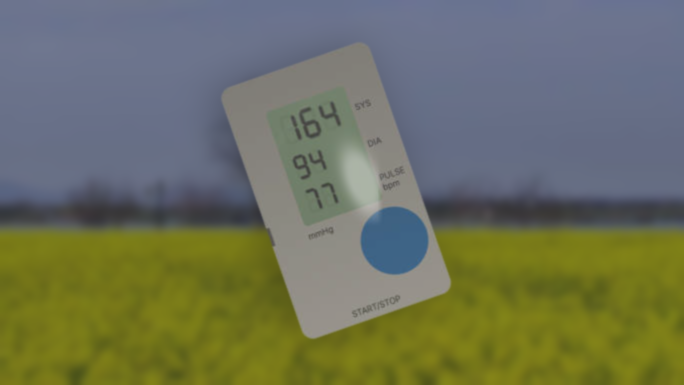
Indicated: 94 (mmHg)
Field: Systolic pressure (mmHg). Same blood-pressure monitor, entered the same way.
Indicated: 164 (mmHg)
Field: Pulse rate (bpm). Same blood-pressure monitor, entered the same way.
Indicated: 77 (bpm)
